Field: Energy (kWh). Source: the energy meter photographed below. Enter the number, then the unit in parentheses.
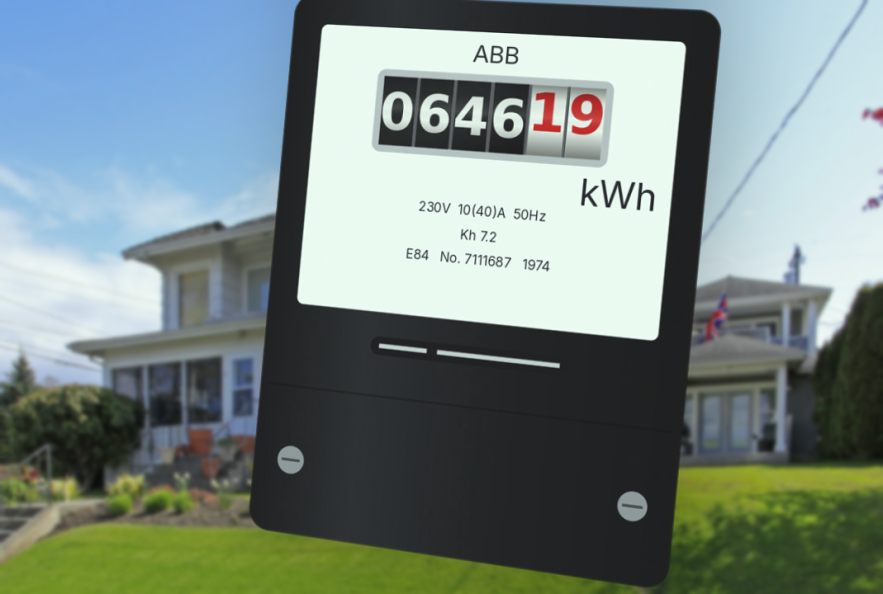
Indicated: 646.19 (kWh)
